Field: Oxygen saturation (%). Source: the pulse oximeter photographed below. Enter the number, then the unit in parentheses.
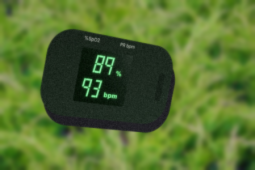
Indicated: 89 (%)
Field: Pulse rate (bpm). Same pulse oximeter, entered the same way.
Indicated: 93 (bpm)
